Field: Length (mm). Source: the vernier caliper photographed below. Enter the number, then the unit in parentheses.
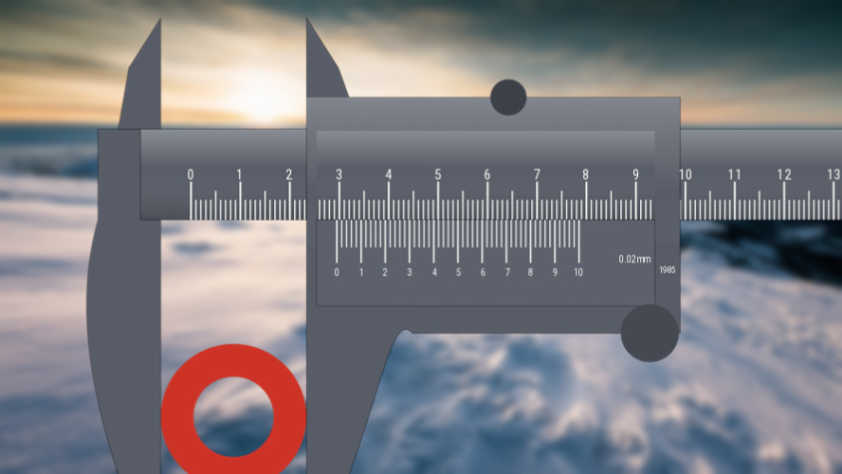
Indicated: 29.5 (mm)
